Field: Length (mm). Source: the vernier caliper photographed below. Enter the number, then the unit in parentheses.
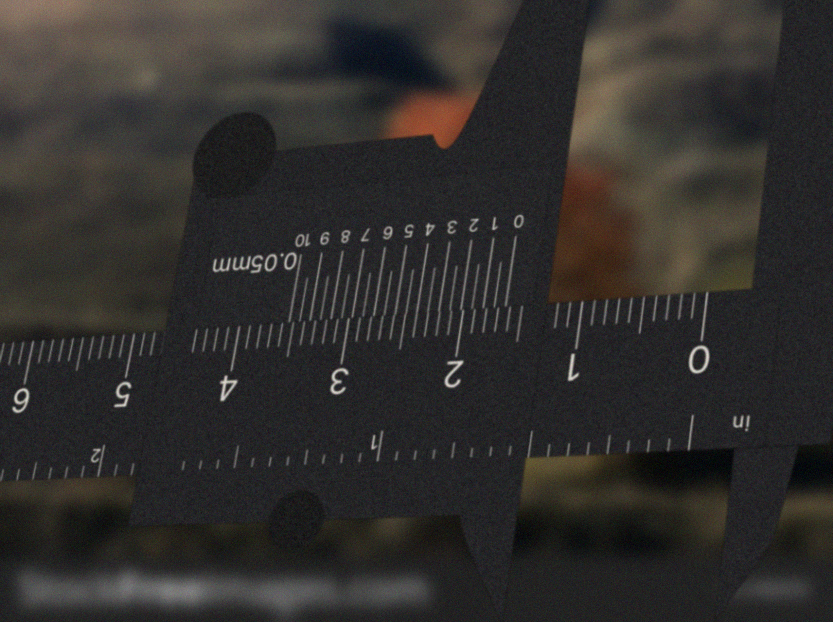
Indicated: 16.4 (mm)
